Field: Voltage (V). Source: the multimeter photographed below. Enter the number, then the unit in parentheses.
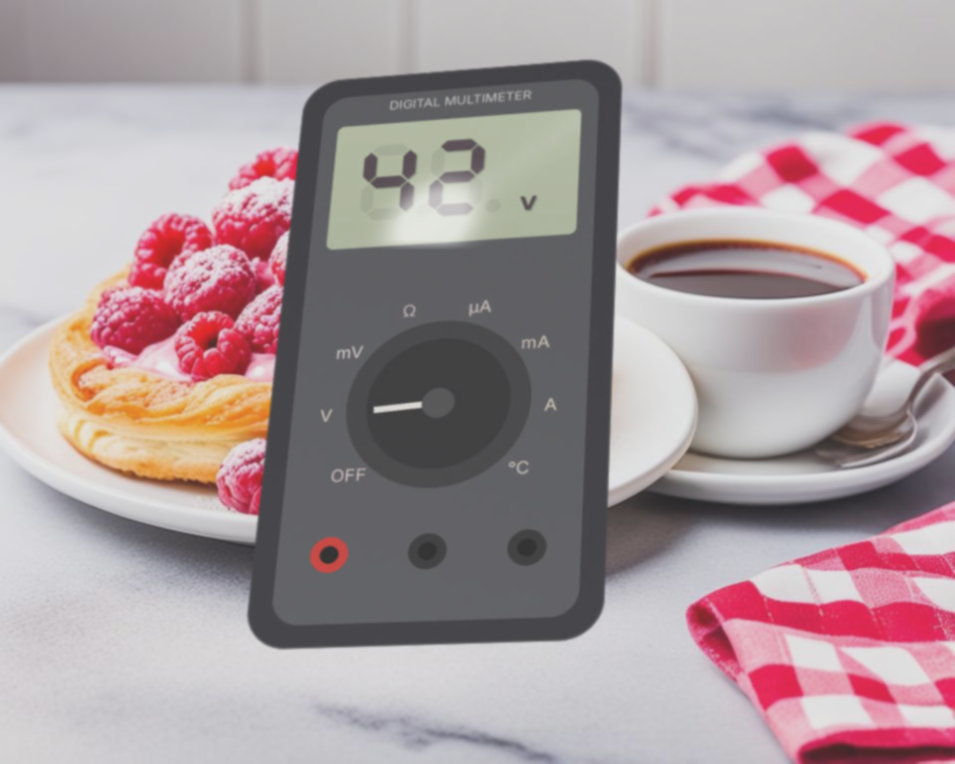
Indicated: 42 (V)
